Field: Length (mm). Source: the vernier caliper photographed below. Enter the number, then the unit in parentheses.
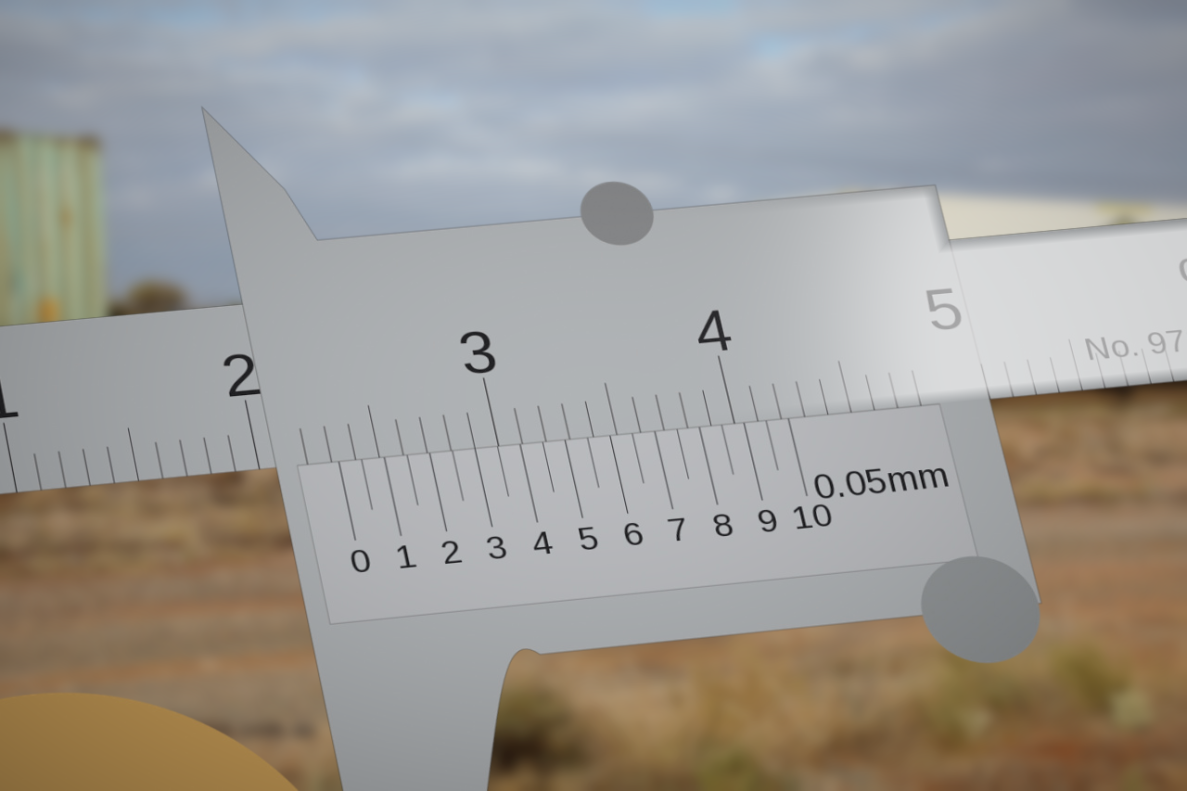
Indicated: 23.30 (mm)
